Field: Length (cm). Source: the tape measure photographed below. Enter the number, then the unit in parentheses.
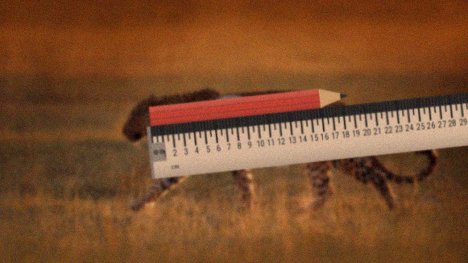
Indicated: 18.5 (cm)
